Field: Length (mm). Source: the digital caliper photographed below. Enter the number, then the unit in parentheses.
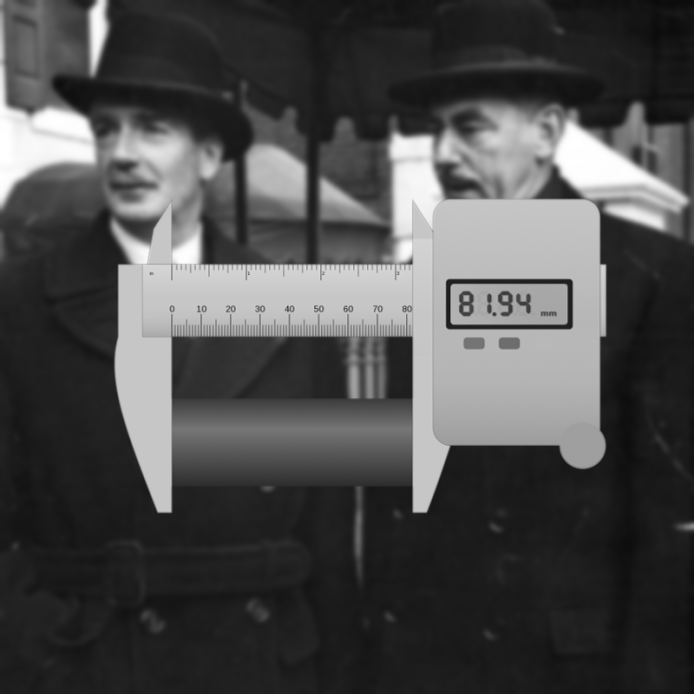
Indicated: 81.94 (mm)
